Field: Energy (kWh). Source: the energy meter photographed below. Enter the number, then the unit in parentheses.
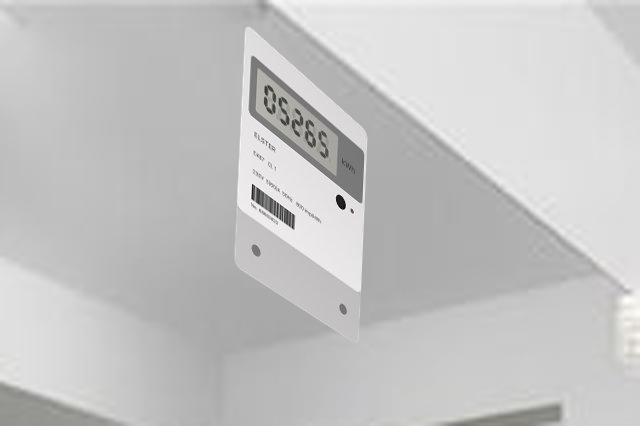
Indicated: 5265 (kWh)
